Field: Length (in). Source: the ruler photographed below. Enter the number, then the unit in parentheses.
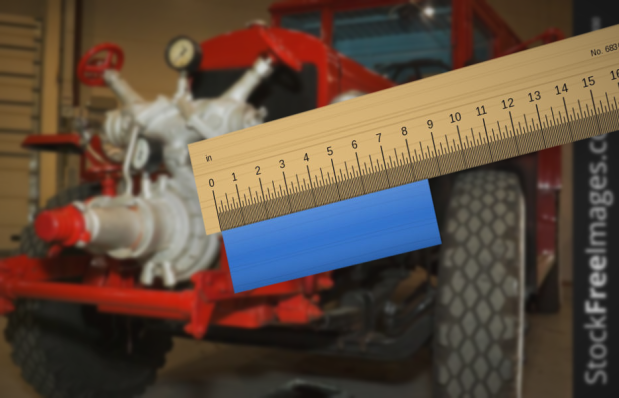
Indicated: 8.5 (in)
